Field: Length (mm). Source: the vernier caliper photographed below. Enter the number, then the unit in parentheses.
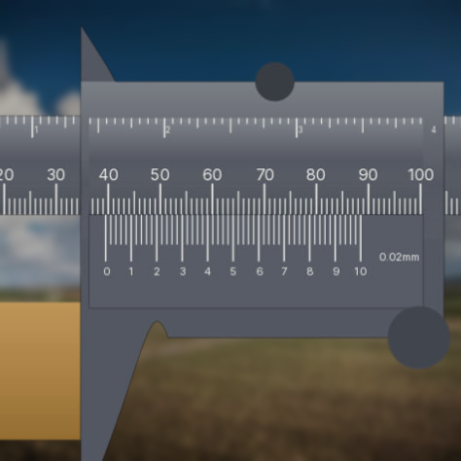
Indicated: 39.5 (mm)
